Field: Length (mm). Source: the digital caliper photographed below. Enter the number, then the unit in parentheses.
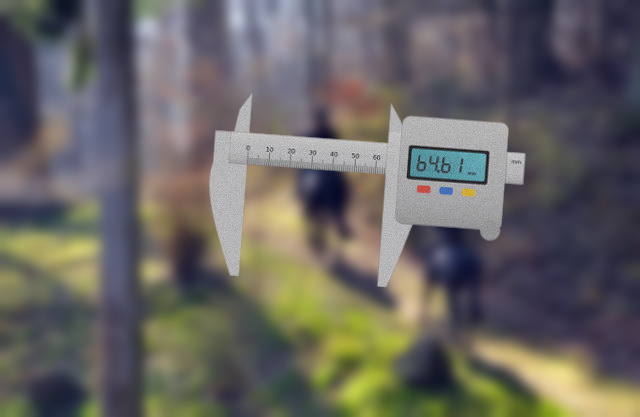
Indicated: 64.61 (mm)
